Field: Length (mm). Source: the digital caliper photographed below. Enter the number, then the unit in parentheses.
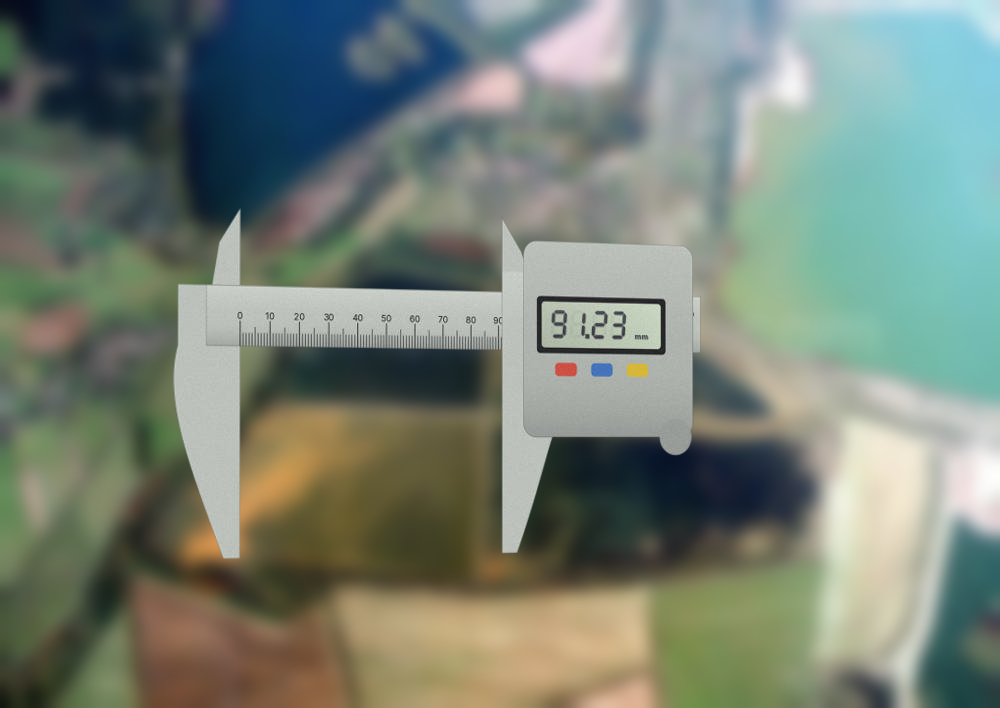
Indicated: 91.23 (mm)
